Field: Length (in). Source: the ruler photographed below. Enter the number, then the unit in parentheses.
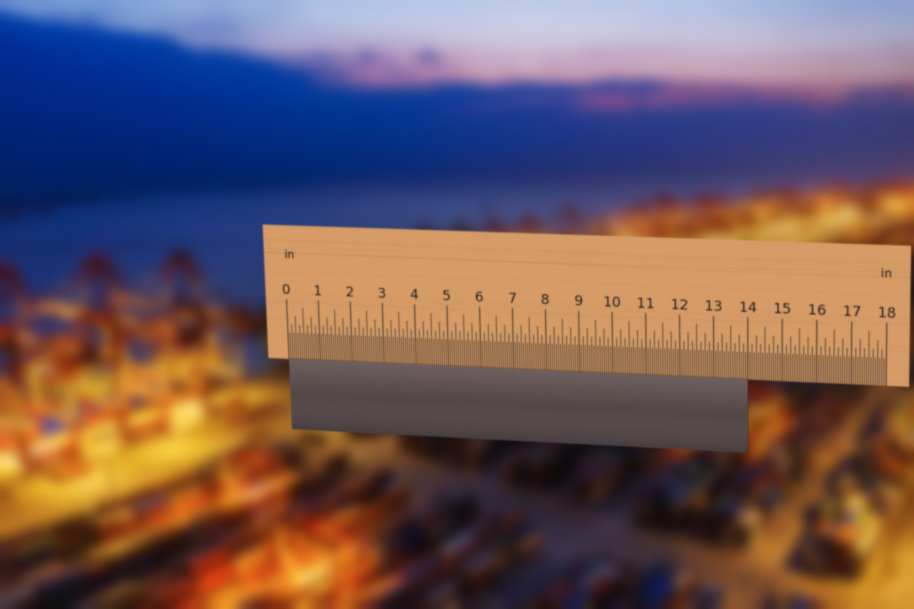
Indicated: 14 (in)
